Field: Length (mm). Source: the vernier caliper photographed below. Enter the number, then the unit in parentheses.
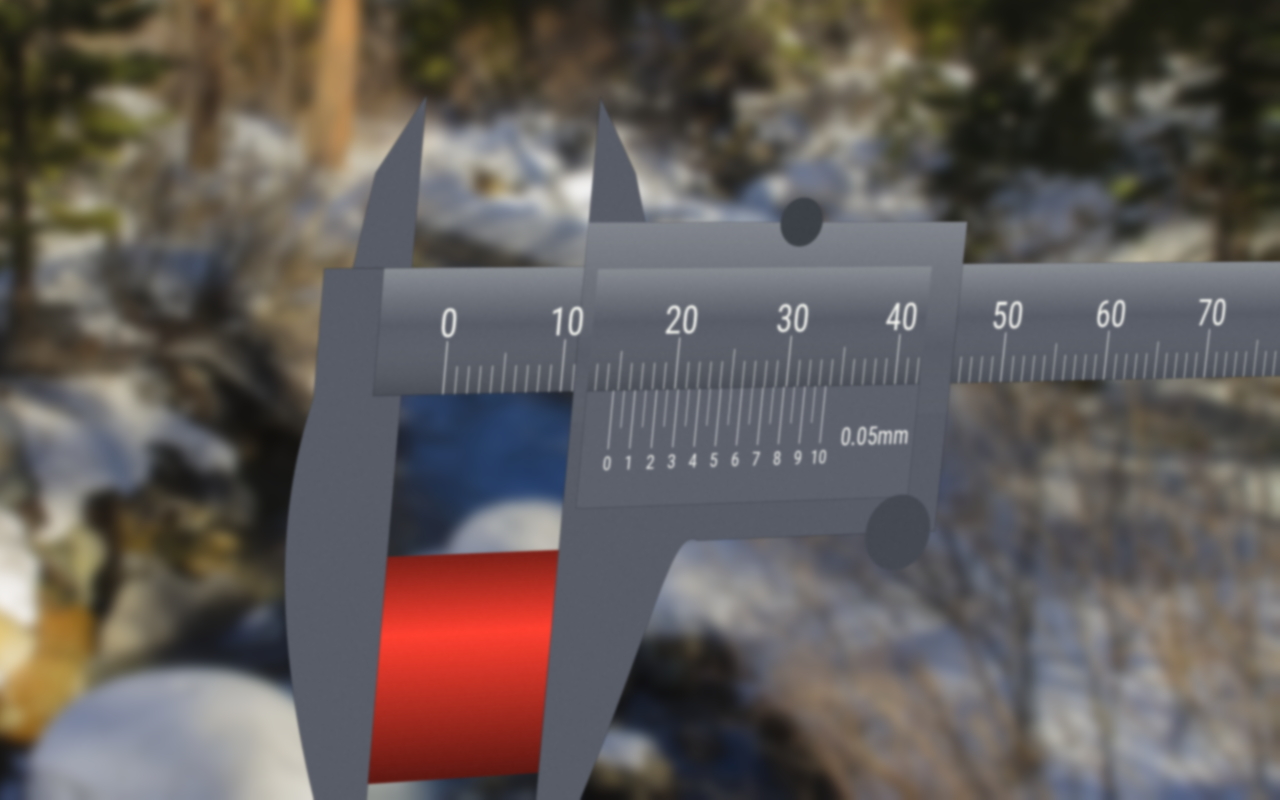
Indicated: 14.6 (mm)
